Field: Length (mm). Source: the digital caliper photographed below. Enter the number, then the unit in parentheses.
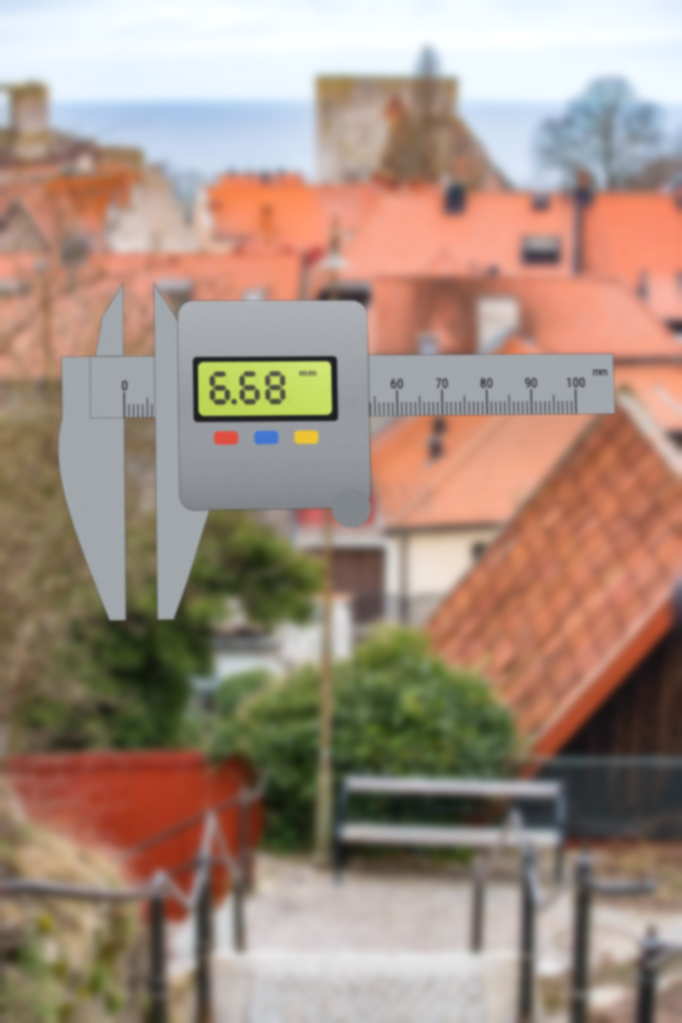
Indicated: 6.68 (mm)
